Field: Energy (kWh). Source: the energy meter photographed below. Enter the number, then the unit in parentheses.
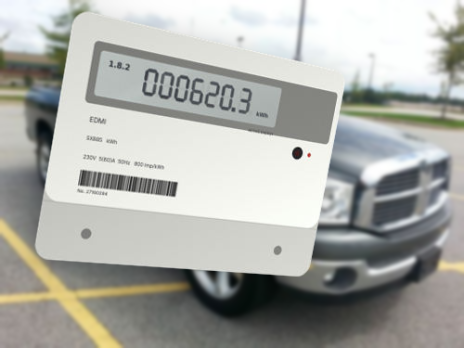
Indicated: 620.3 (kWh)
